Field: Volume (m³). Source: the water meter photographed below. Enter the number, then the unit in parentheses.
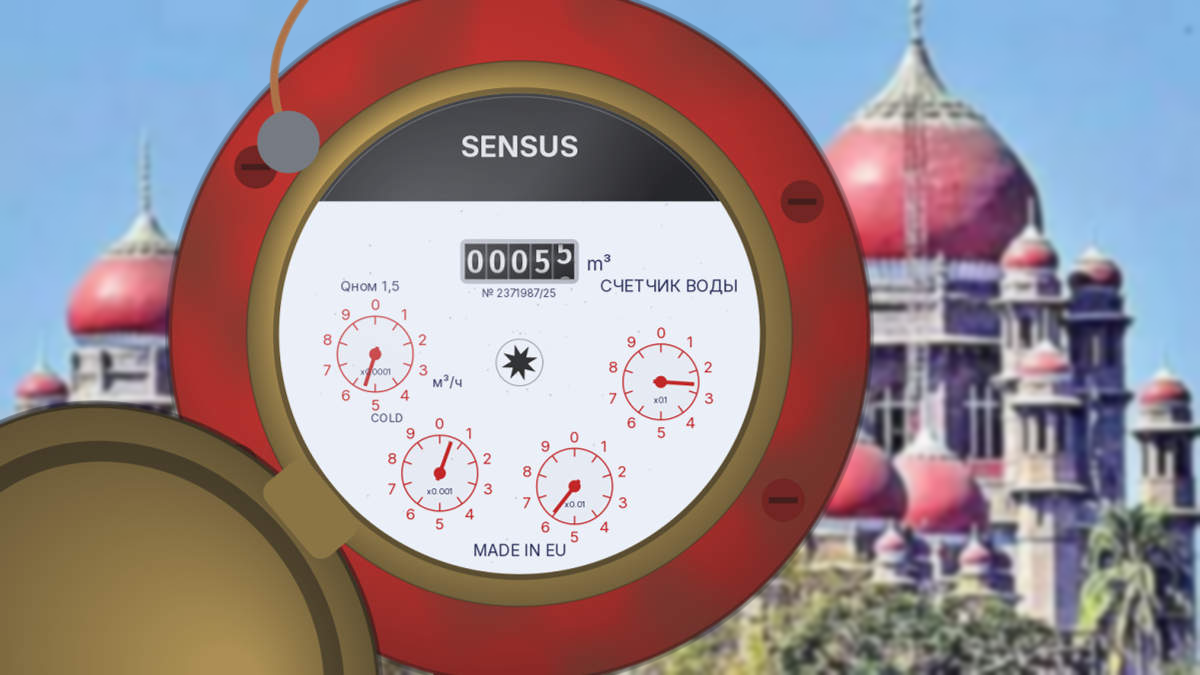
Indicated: 55.2605 (m³)
